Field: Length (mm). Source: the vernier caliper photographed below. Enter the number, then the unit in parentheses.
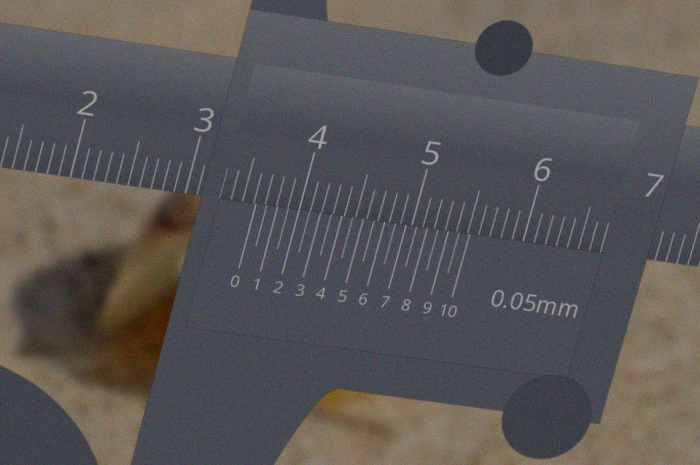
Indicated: 36.2 (mm)
